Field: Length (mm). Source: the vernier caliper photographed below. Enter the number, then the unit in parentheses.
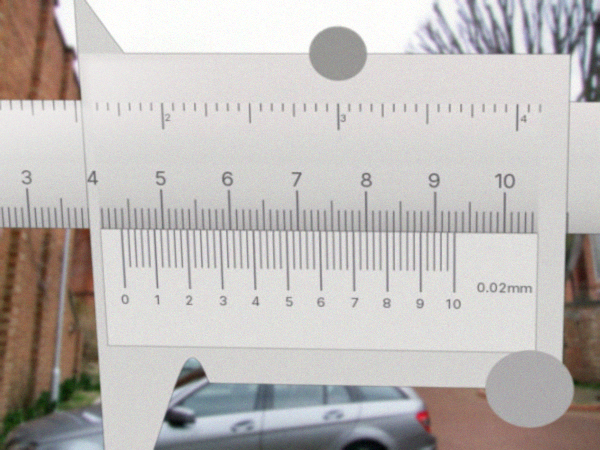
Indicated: 43.8 (mm)
